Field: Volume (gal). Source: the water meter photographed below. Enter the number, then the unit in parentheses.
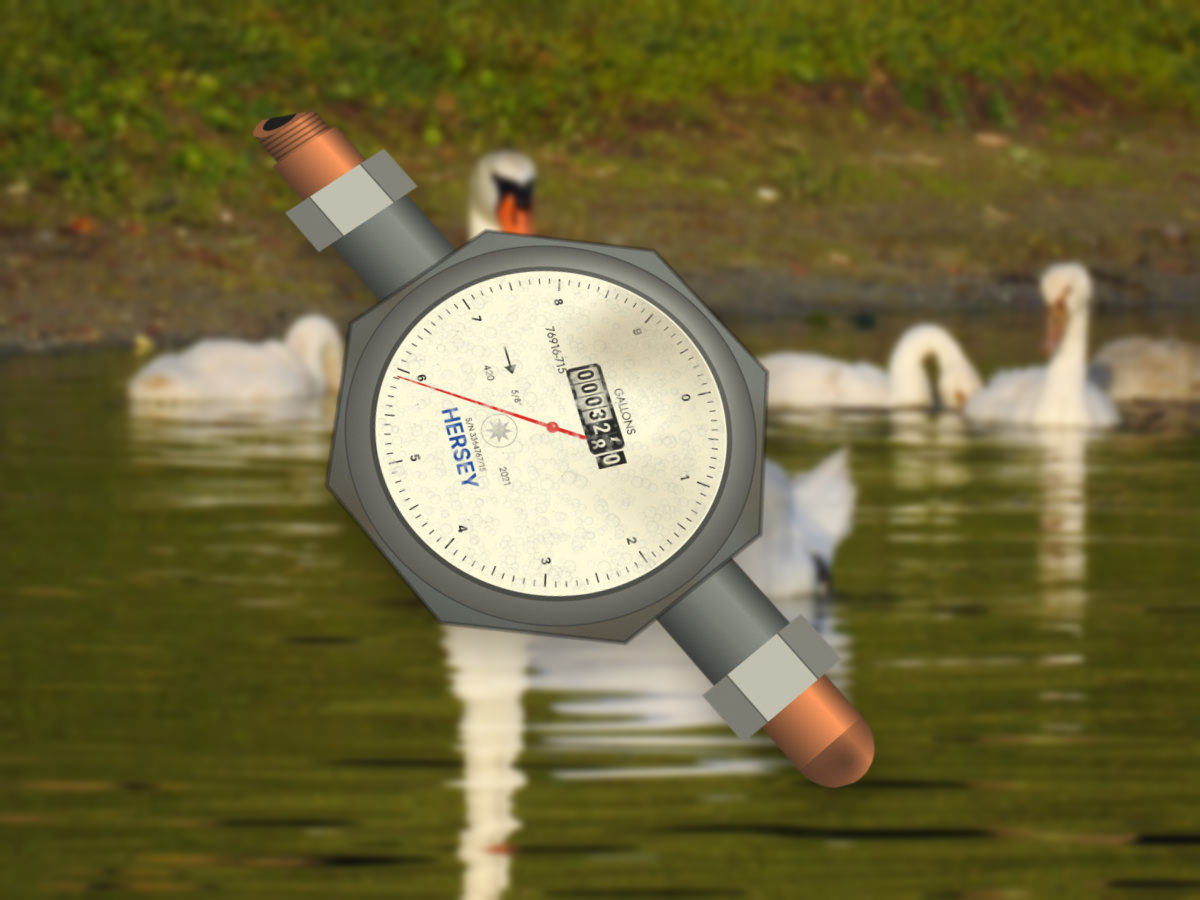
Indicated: 3275.9 (gal)
